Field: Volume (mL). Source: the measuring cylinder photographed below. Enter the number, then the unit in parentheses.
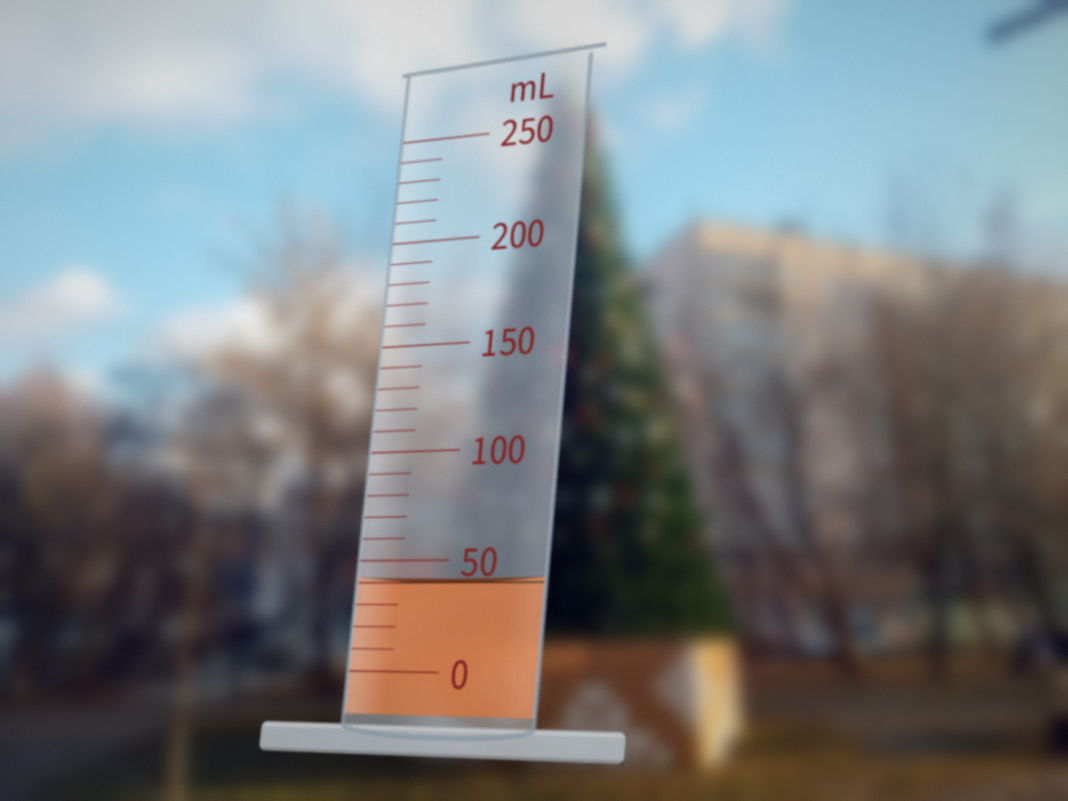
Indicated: 40 (mL)
